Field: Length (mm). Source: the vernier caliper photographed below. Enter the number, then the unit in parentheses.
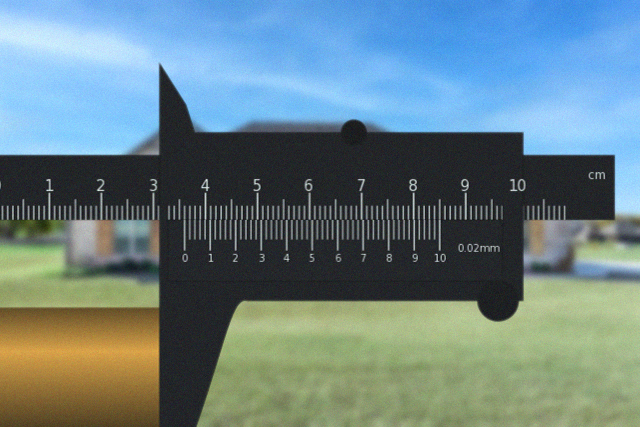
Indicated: 36.0 (mm)
